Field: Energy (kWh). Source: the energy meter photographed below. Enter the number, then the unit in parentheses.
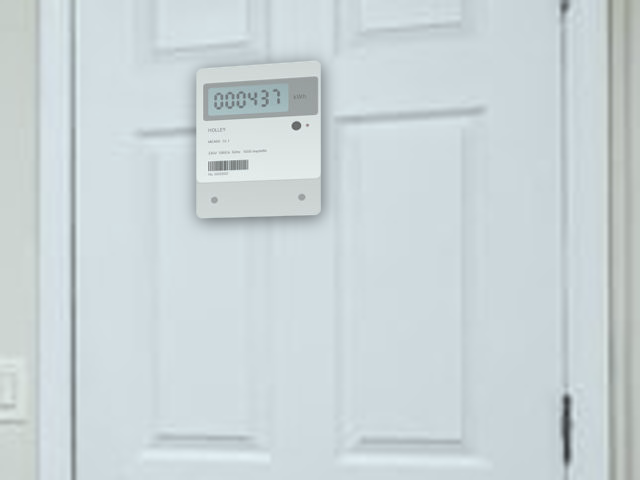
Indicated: 437 (kWh)
